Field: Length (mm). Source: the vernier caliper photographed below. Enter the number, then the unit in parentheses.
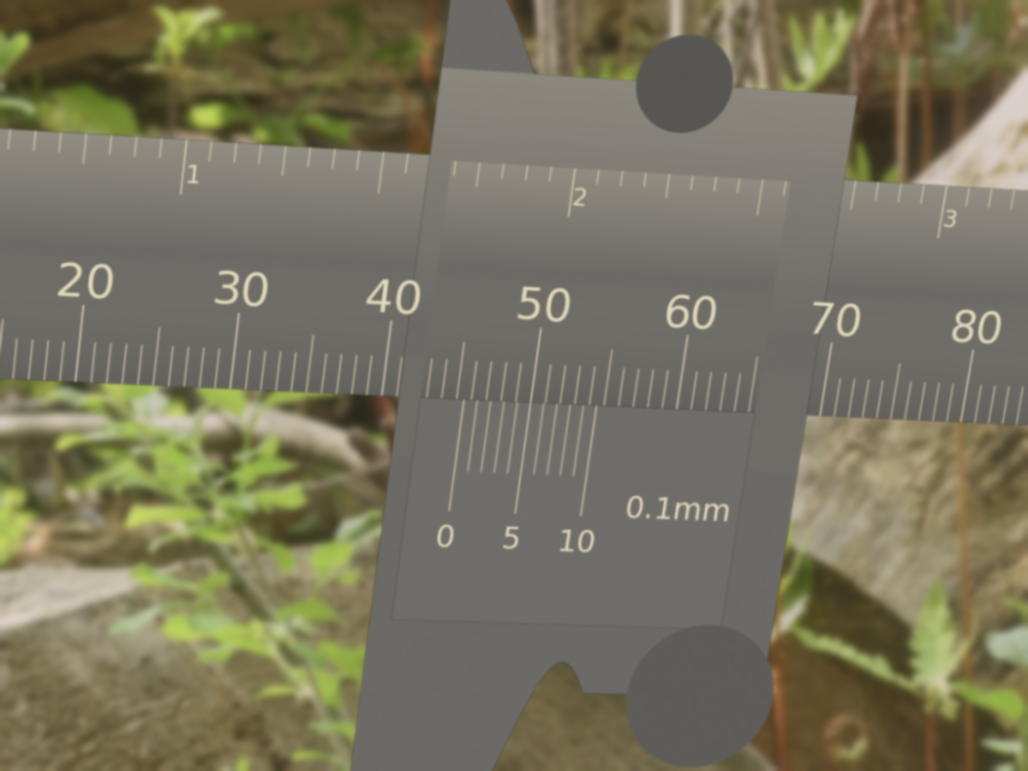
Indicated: 45.5 (mm)
